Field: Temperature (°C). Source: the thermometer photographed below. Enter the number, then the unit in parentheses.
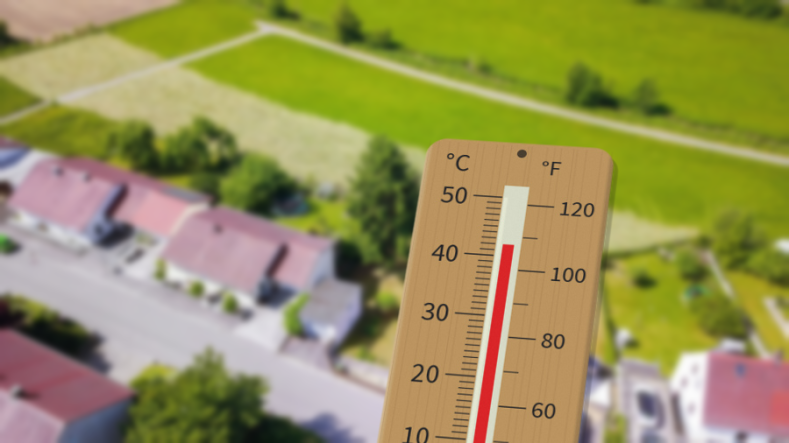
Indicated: 42 (°C)
